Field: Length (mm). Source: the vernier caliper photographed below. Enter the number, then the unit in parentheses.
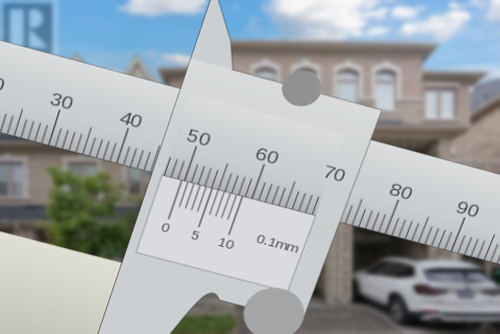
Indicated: 49.6 (mm)
